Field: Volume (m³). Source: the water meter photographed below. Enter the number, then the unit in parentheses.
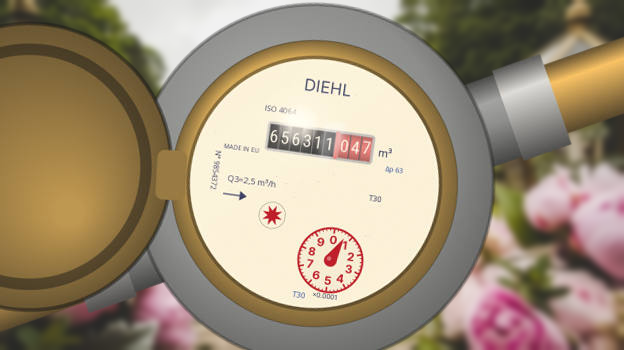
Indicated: 656311.0470 (m³)
